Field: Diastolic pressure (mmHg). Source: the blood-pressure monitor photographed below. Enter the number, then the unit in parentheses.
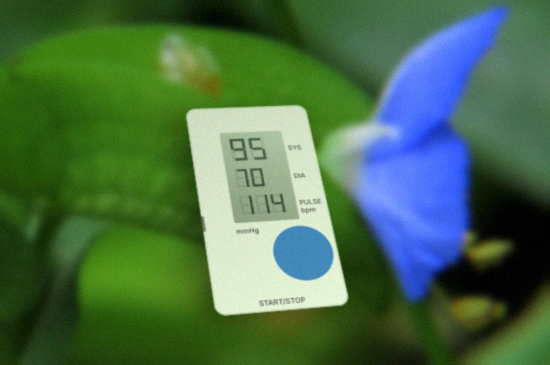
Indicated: 70 (mmHg)
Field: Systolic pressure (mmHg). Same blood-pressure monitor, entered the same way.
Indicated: 95 (mmHg)
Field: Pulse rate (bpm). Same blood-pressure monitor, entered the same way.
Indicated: 114 (bpm)
